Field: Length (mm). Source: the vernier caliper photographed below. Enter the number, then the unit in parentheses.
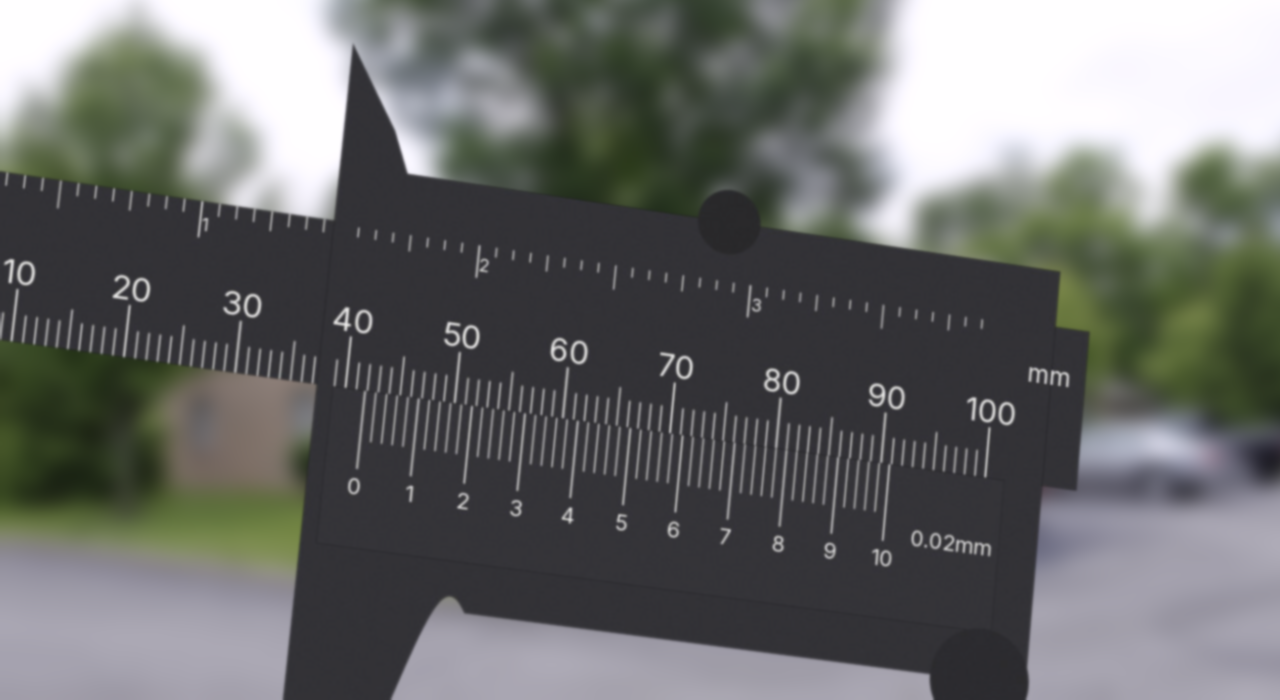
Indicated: 41.8 (mm)
